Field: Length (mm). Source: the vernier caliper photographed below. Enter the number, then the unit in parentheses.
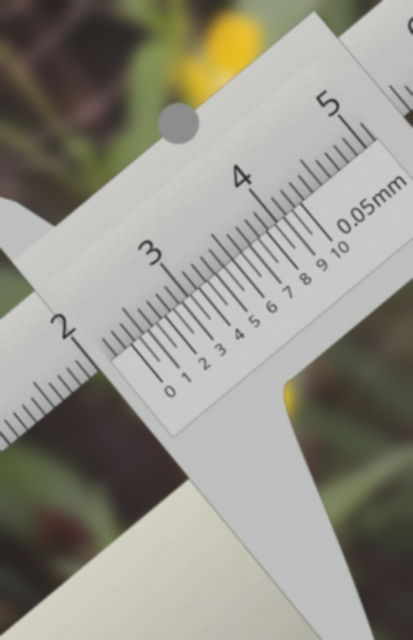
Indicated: 23.6 (mm)
